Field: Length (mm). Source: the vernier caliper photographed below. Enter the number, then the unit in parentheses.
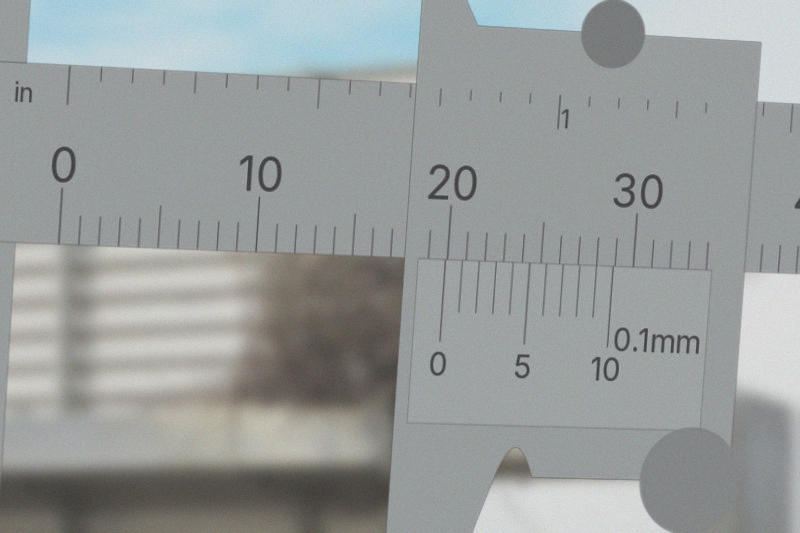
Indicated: 19.9 (mm)
